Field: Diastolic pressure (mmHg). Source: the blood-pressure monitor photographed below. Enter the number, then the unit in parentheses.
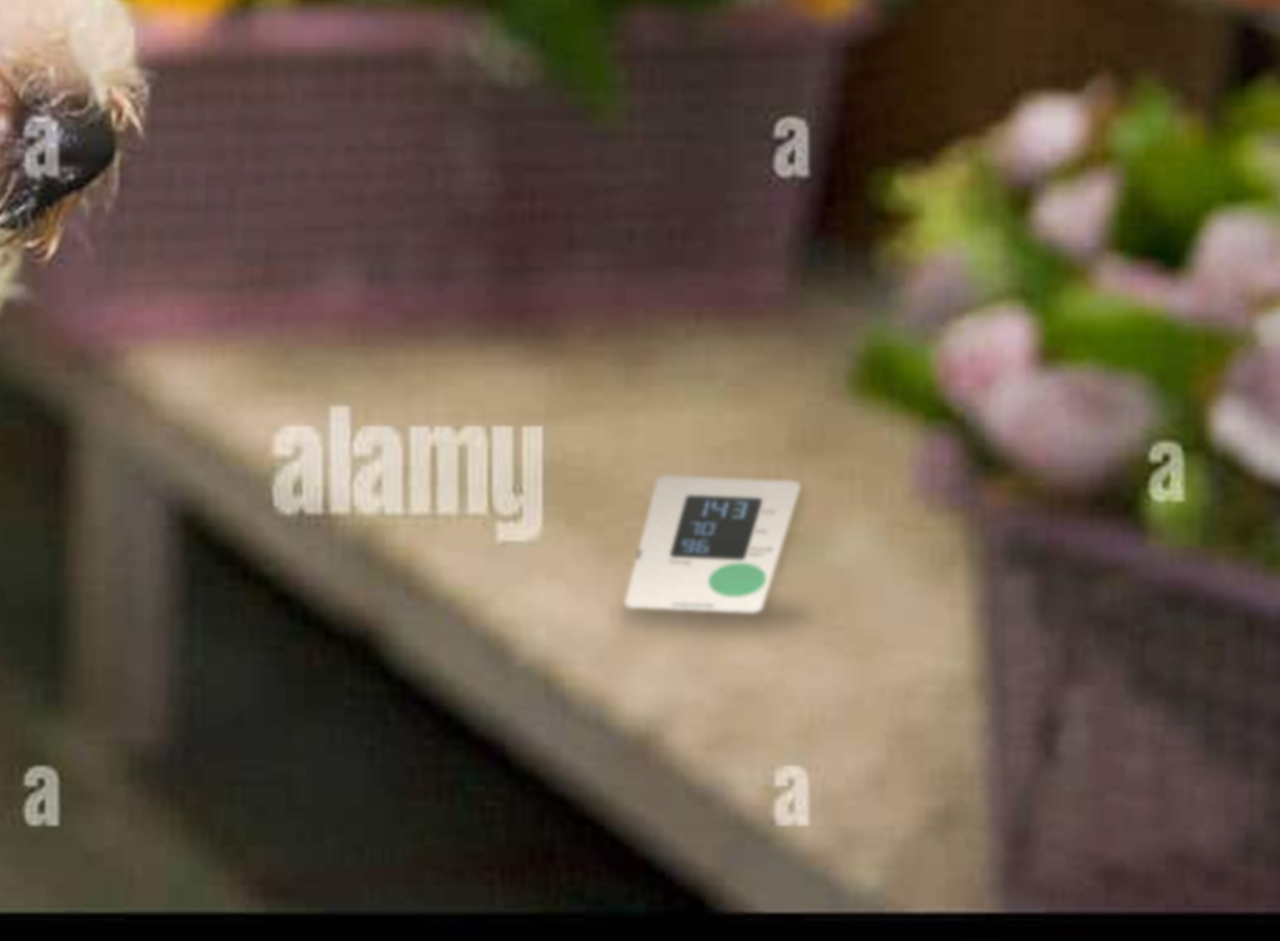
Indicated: 70 (mmHg)
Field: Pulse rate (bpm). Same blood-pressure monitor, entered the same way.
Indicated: 96 (bpm)
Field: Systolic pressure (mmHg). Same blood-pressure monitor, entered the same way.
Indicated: 143 (mmHg)
